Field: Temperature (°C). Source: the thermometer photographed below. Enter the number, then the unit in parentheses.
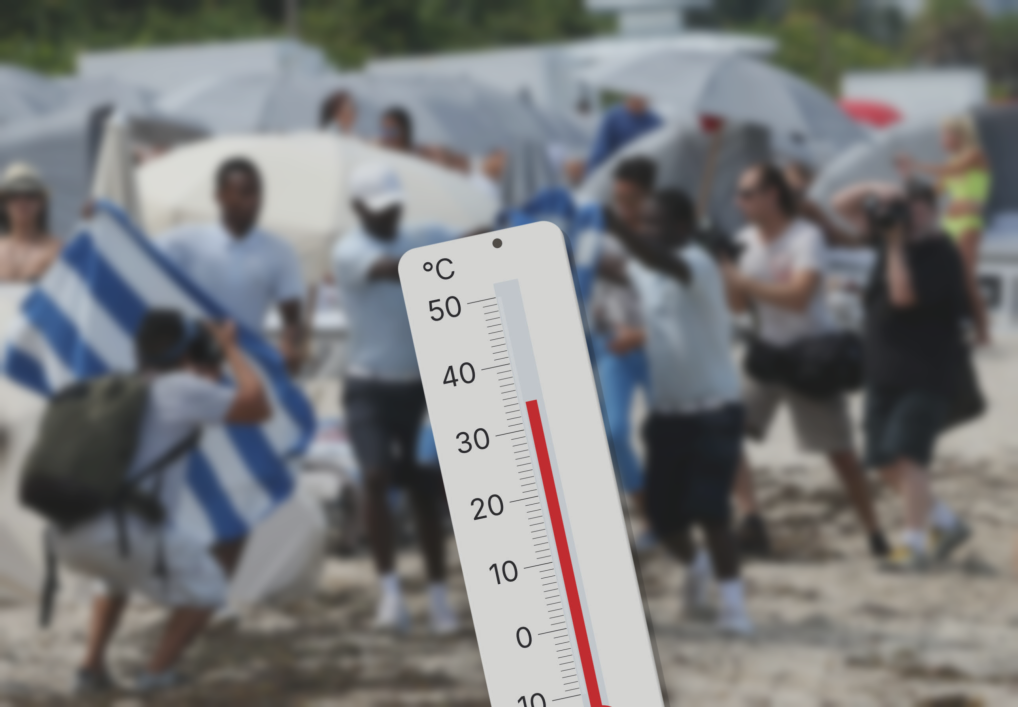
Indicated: 34 (°C)
